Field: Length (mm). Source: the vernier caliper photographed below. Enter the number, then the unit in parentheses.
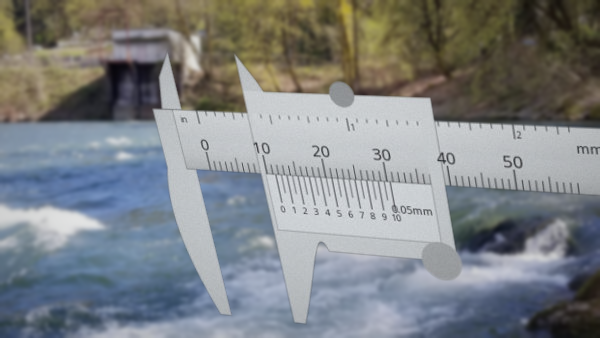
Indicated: 11.5 (mm)
